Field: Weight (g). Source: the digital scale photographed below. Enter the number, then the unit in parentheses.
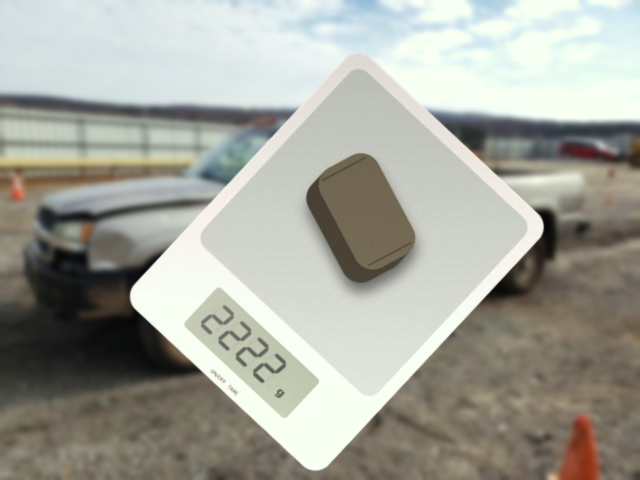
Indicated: 2222 (g)
